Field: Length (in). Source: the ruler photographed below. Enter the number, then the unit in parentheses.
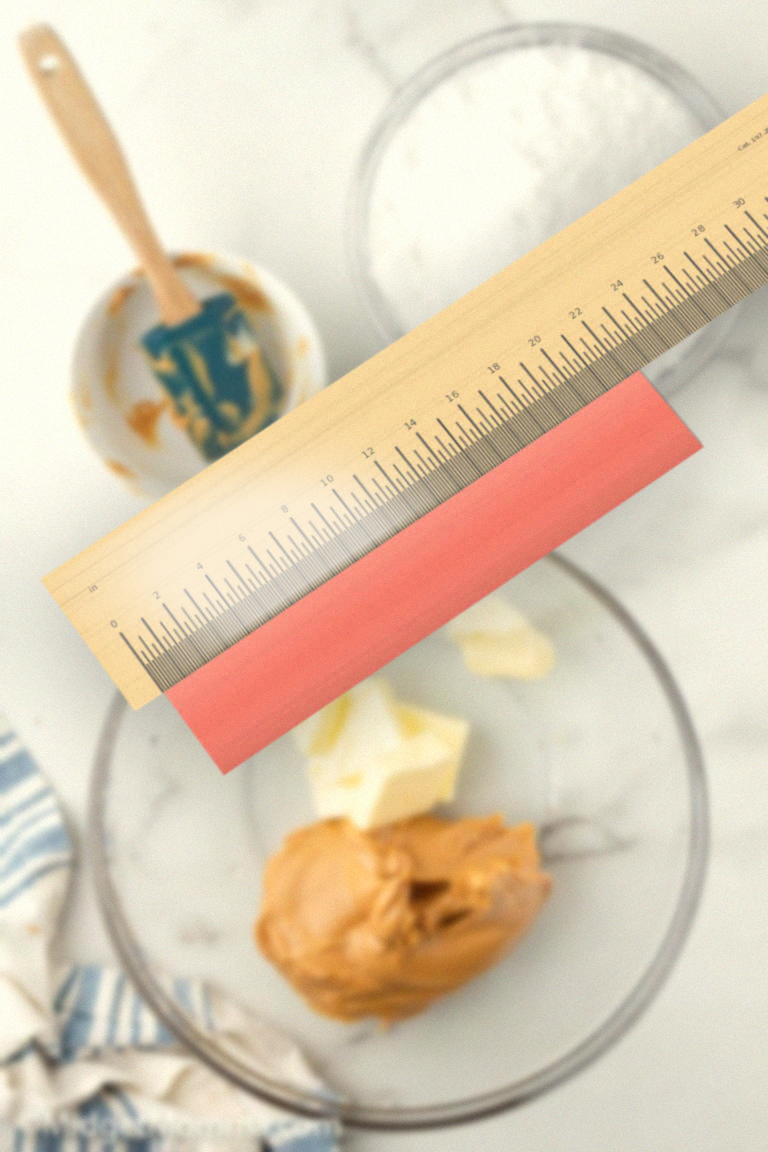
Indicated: 22.5 (in)
